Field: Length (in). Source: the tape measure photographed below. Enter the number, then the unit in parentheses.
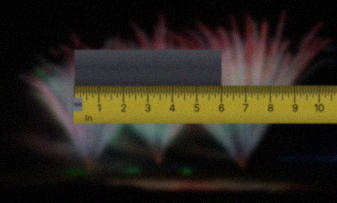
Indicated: 6 (in)
